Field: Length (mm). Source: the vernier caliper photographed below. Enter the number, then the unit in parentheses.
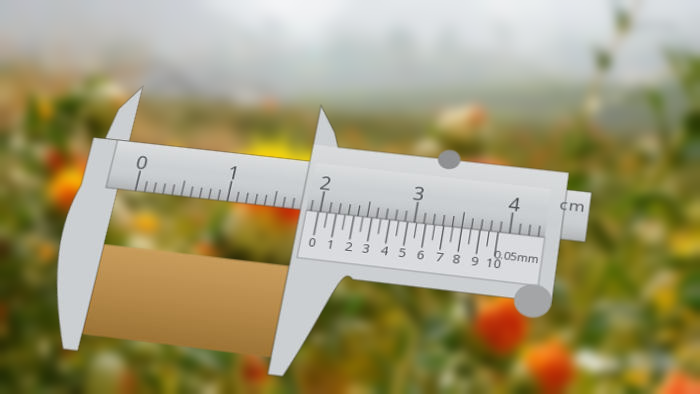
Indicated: 19.8 (mm)
